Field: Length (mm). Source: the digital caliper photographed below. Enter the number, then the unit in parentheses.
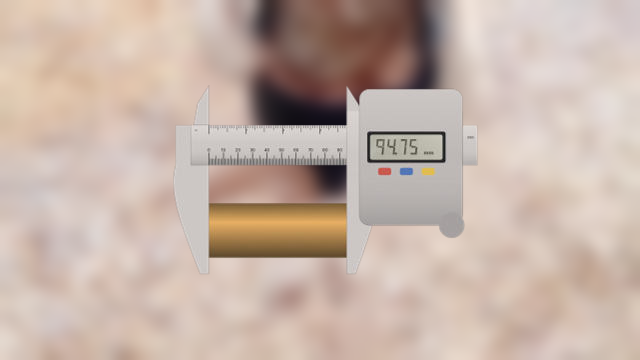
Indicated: 94.75 (mm)
